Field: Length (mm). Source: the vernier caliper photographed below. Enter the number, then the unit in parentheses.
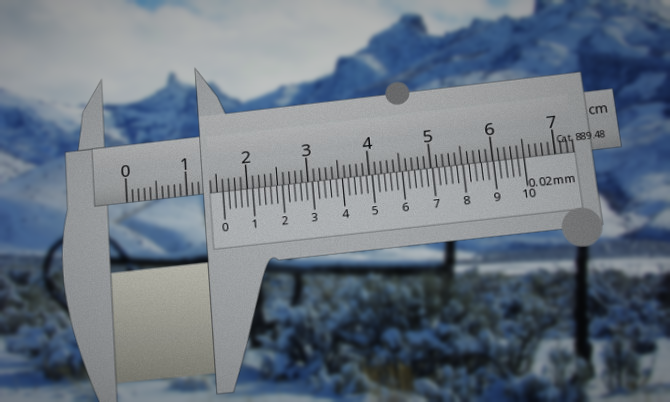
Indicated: 16.0 (mm)
